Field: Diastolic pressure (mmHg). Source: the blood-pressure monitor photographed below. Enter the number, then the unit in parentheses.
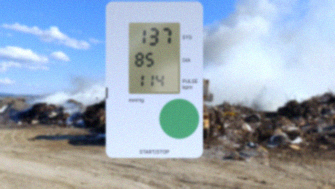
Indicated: 85 (mmHg)
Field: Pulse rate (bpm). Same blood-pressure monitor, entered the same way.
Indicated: 114 (bpm)
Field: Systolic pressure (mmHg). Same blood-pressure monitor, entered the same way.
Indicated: 137 (mmHg)
